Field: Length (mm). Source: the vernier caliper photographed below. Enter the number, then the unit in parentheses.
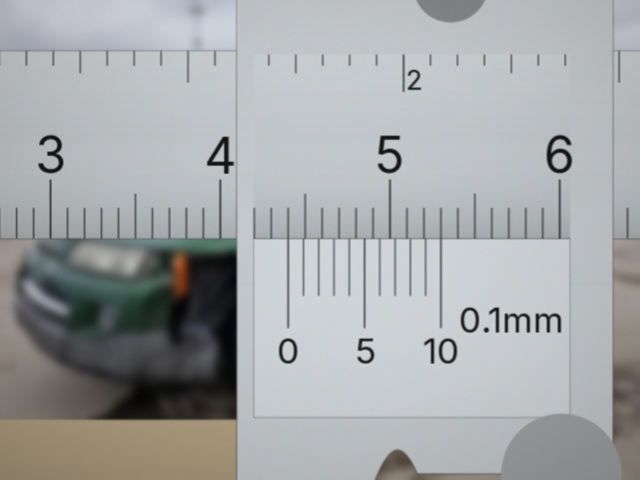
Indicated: 44.0 (mm)
